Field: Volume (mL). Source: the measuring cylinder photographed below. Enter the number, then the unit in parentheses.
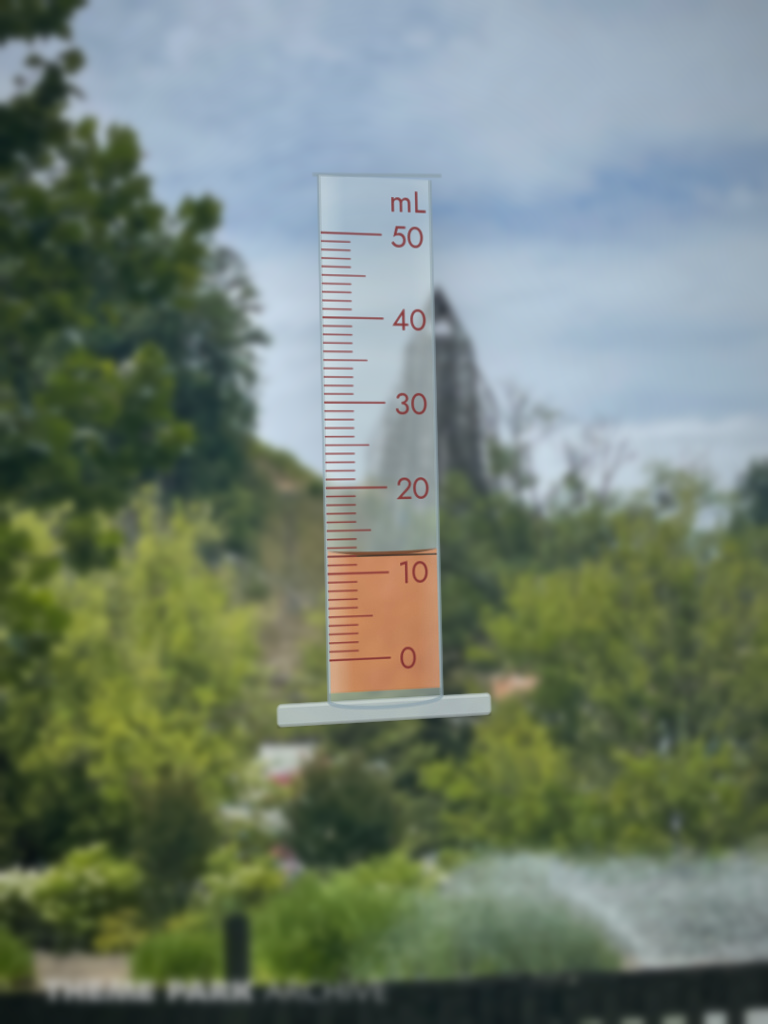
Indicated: 12 (mL)
